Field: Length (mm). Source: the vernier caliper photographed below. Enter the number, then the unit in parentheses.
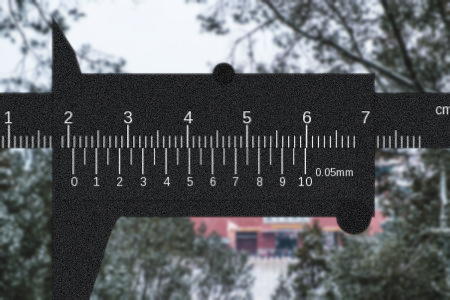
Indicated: 20.8 (mm)
